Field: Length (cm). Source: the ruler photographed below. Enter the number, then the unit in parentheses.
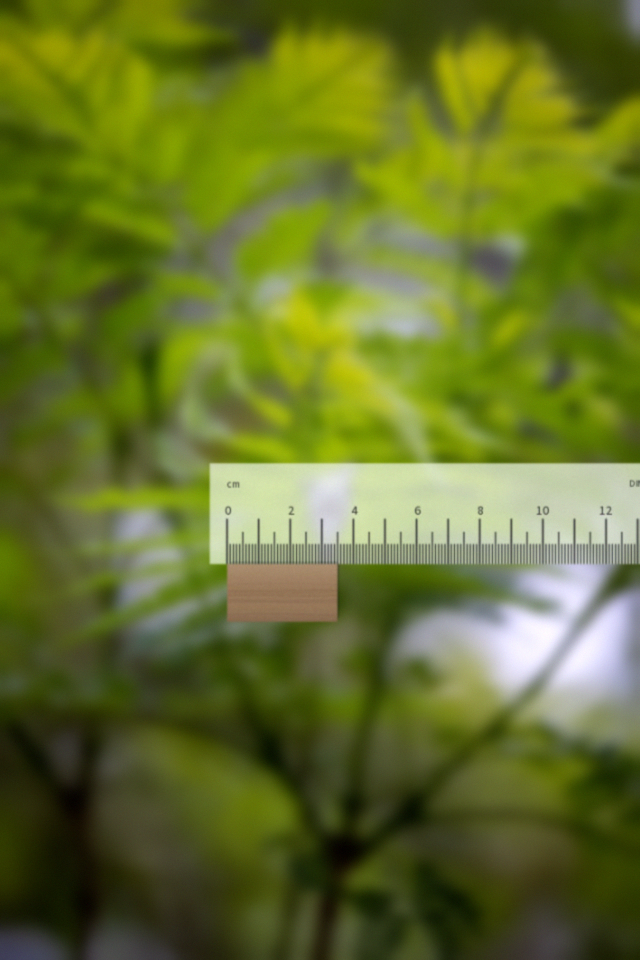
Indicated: 3.5 (cm)
